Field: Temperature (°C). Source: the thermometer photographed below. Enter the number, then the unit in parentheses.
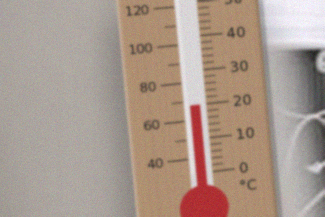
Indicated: 20 (°C)
